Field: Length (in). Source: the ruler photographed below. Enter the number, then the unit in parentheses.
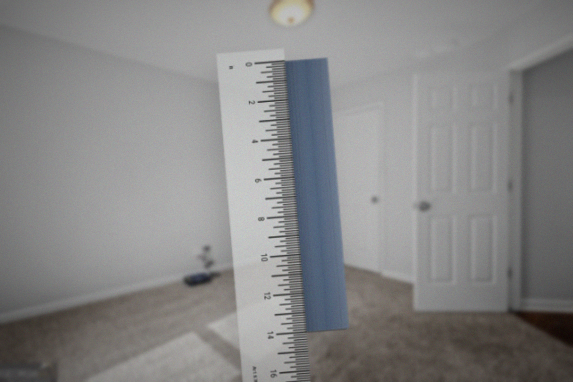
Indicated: 14 (in)
